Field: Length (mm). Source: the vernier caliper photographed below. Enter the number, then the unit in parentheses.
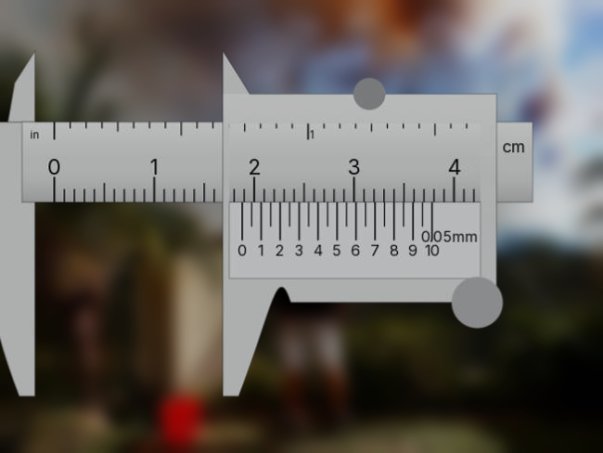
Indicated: 18.8 (mm)
